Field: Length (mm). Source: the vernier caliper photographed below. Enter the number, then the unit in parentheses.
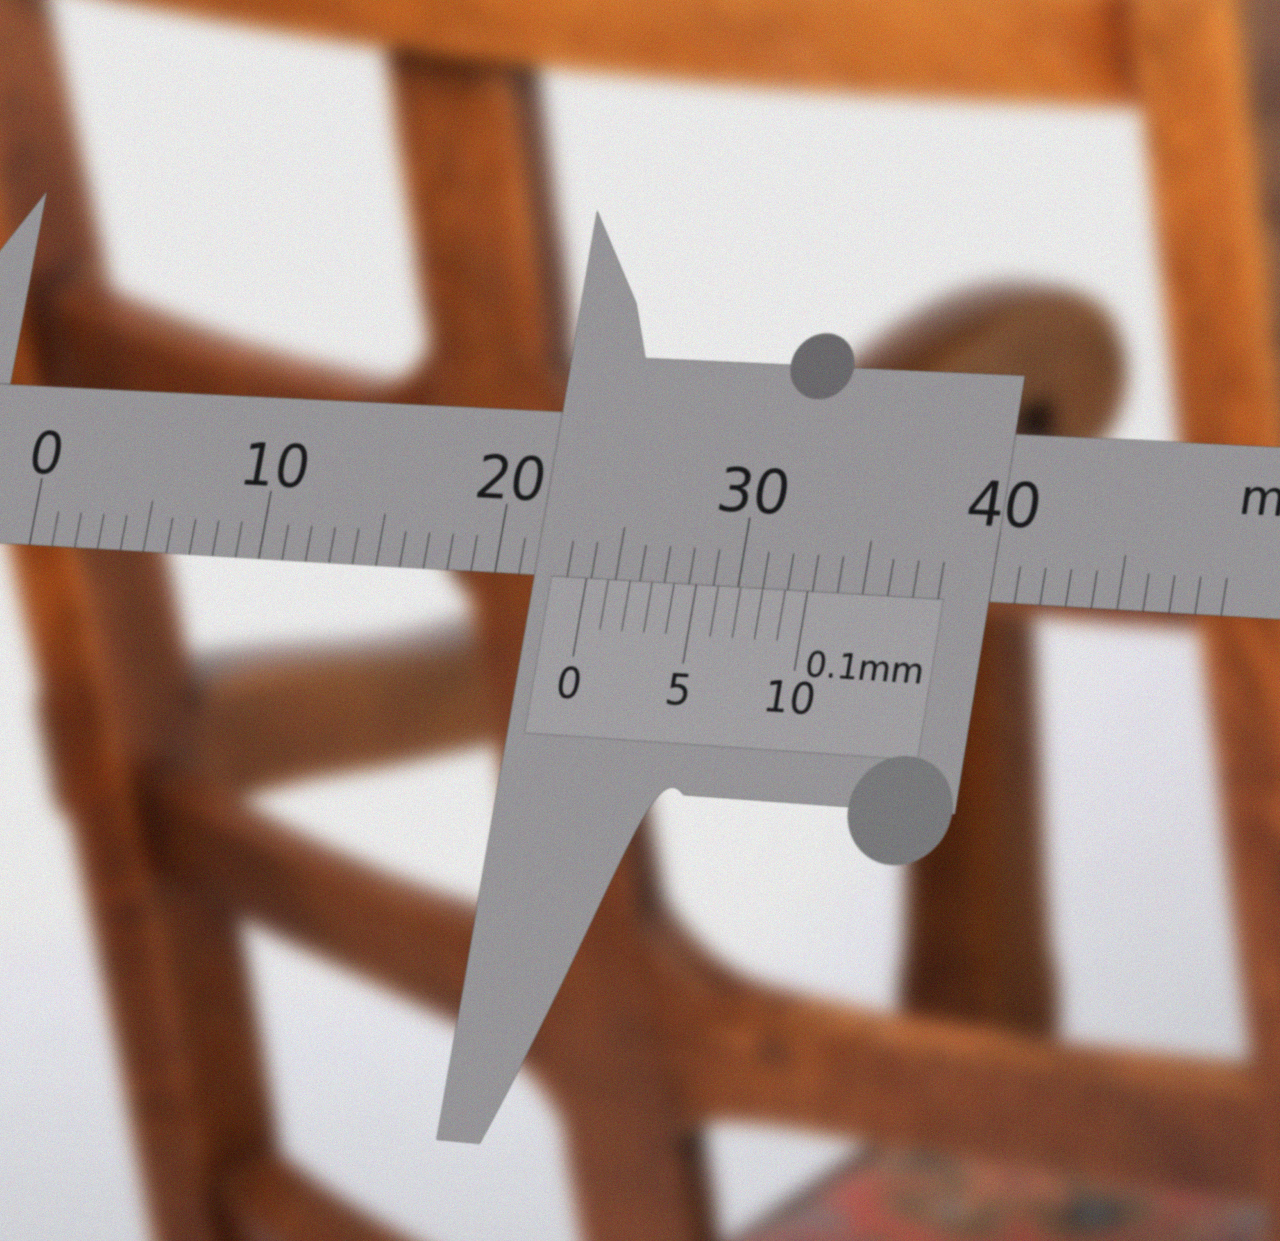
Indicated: 23.8 (mm)
